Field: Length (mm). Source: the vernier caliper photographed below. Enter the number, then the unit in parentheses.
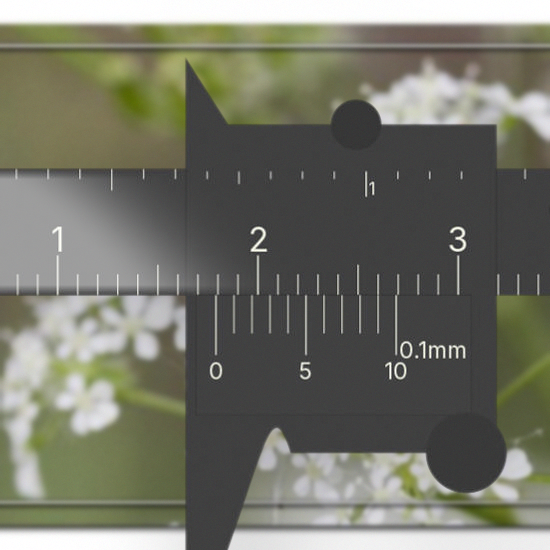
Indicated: 17.9 (mm)
